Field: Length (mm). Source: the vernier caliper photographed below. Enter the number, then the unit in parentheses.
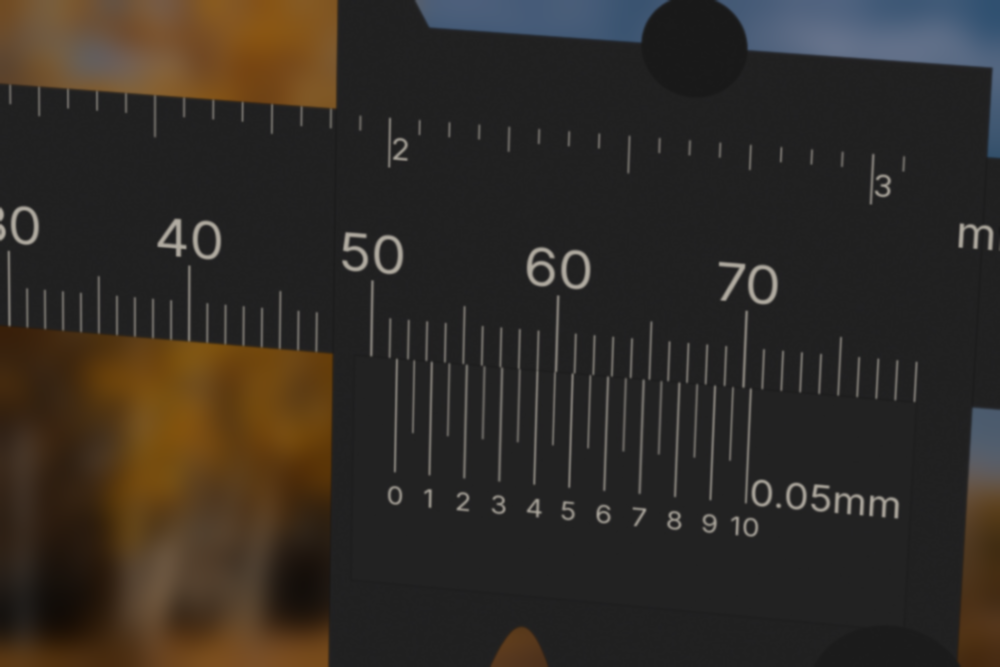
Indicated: 51.4 (mm)
